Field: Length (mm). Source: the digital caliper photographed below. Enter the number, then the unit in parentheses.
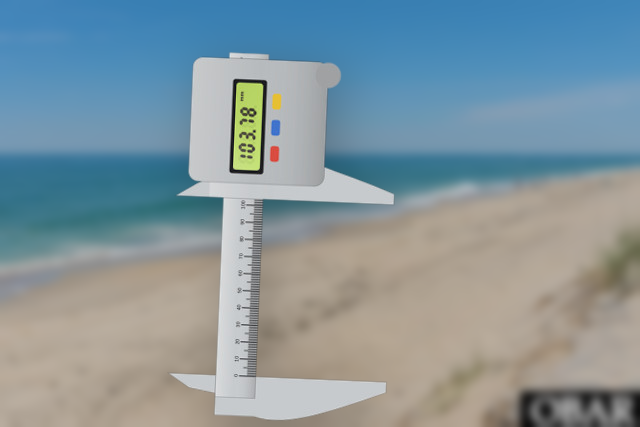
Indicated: 103.78 (mm)
